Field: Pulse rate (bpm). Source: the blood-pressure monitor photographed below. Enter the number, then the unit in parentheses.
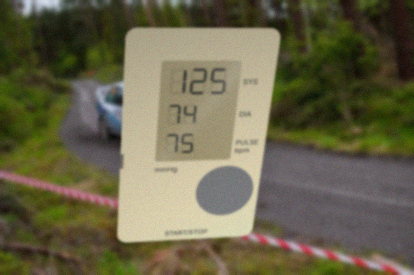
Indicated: 75 (bpm)
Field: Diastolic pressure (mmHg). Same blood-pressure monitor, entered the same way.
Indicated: 74 (mmHg)
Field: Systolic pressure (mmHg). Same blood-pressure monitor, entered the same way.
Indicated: 125 (mmHg)
